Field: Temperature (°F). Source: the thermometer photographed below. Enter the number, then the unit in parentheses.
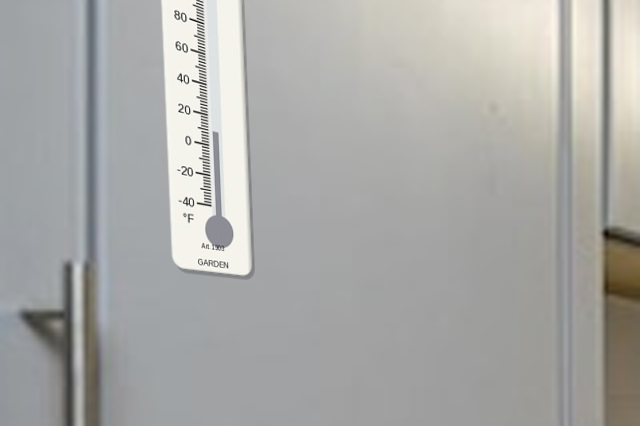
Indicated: 10 (°F)
